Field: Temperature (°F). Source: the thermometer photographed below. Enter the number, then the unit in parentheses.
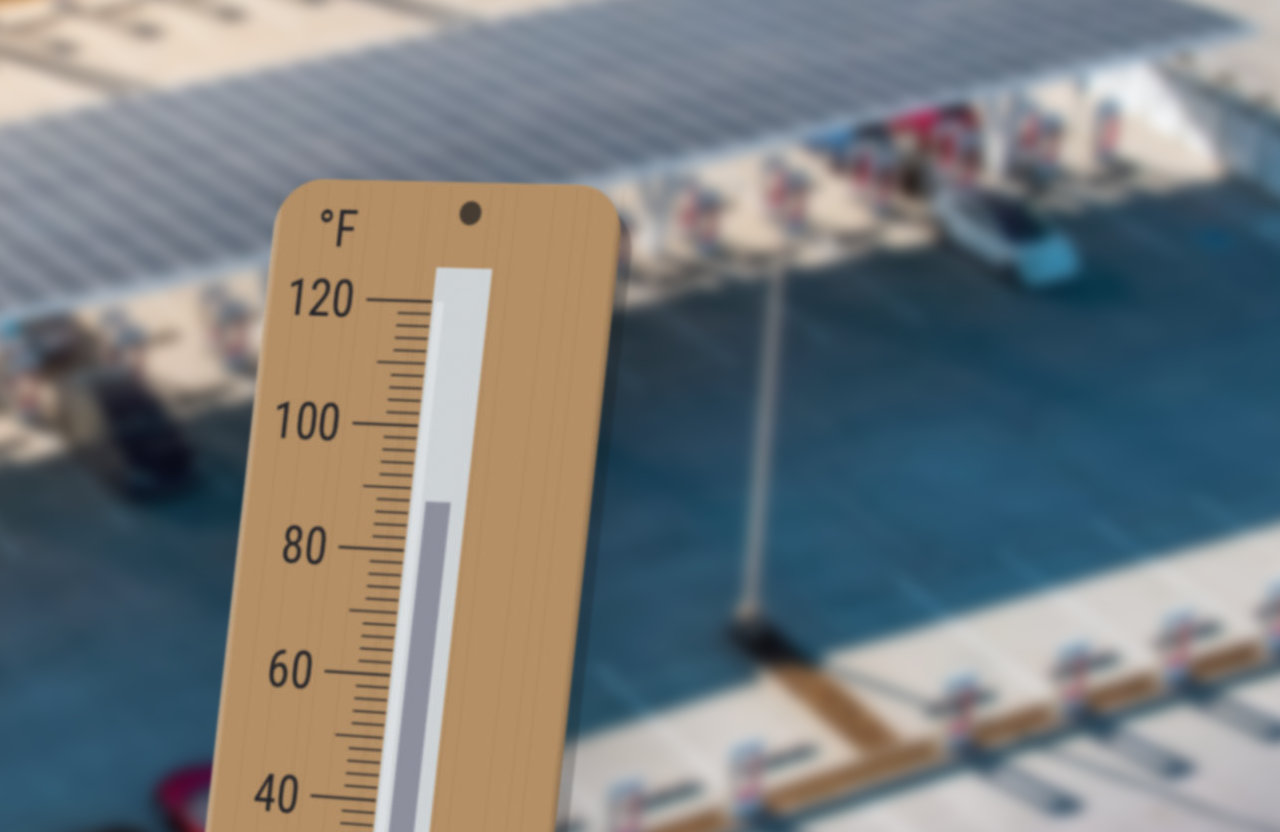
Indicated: 88 (°F)
